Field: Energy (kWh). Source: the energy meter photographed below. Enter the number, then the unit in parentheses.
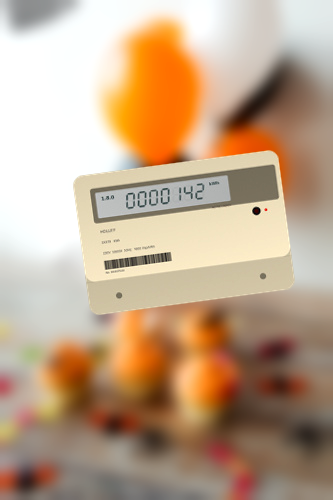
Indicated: 142 (kWh)
